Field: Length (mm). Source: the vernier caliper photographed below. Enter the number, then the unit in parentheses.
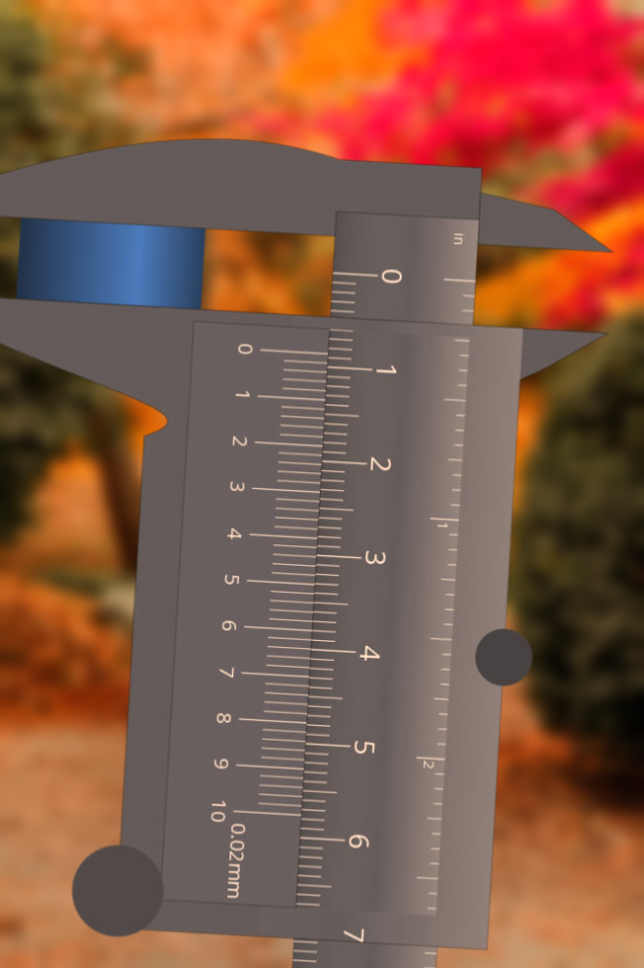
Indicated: 8.6 (mm)
